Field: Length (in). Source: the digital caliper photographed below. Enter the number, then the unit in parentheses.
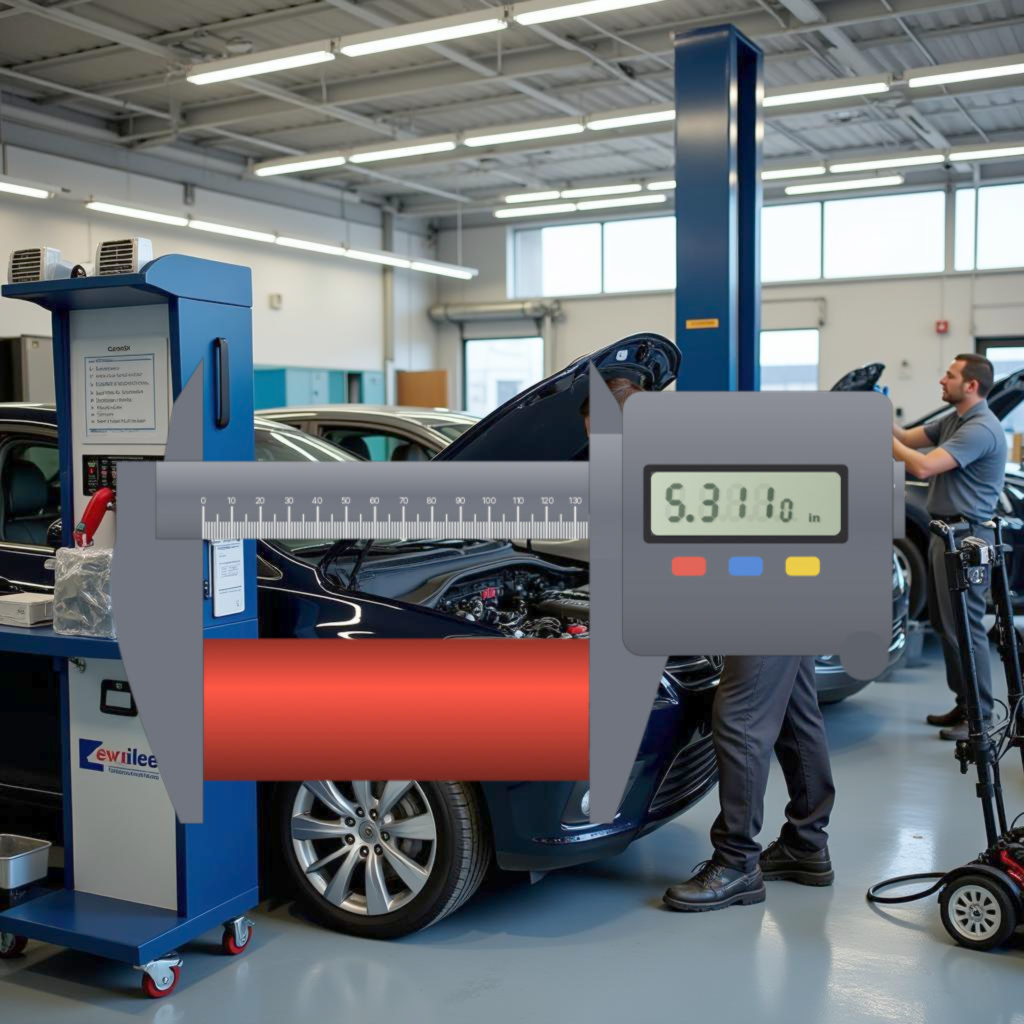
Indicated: 5.3110 (in)
